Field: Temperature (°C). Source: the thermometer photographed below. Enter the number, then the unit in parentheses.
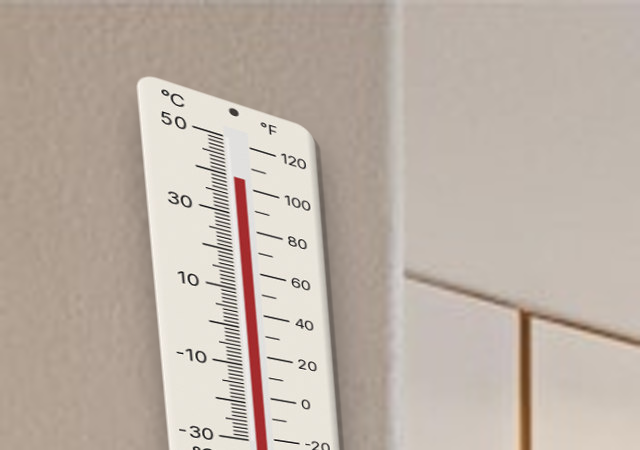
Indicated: 40 (°C)
